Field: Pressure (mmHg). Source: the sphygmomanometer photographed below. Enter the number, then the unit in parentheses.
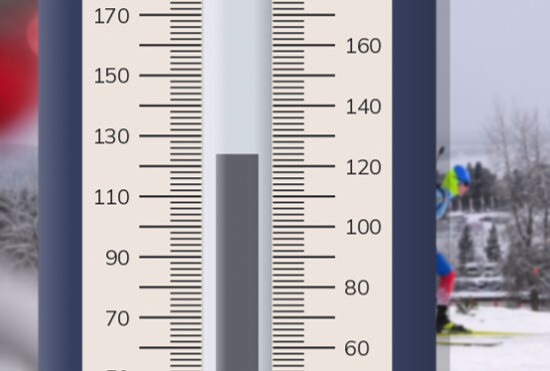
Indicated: 124 (mmHg)
